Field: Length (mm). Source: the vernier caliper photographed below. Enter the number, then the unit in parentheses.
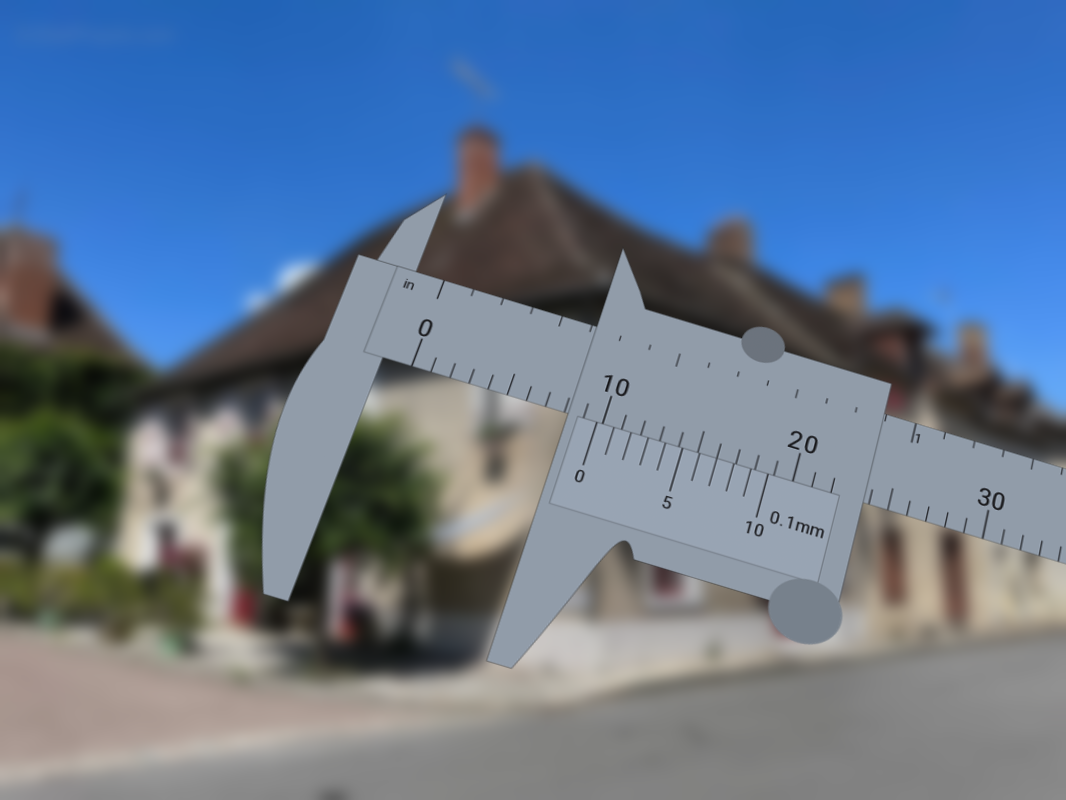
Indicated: 9.7 (mm)
